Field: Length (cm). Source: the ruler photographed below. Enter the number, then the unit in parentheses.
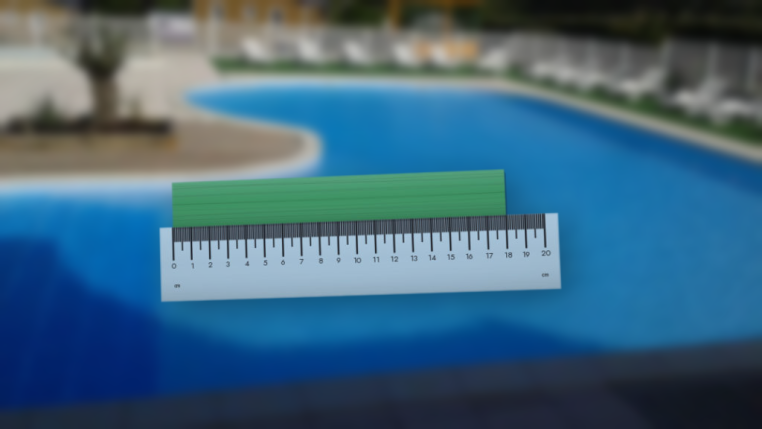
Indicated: 18 (cm)
